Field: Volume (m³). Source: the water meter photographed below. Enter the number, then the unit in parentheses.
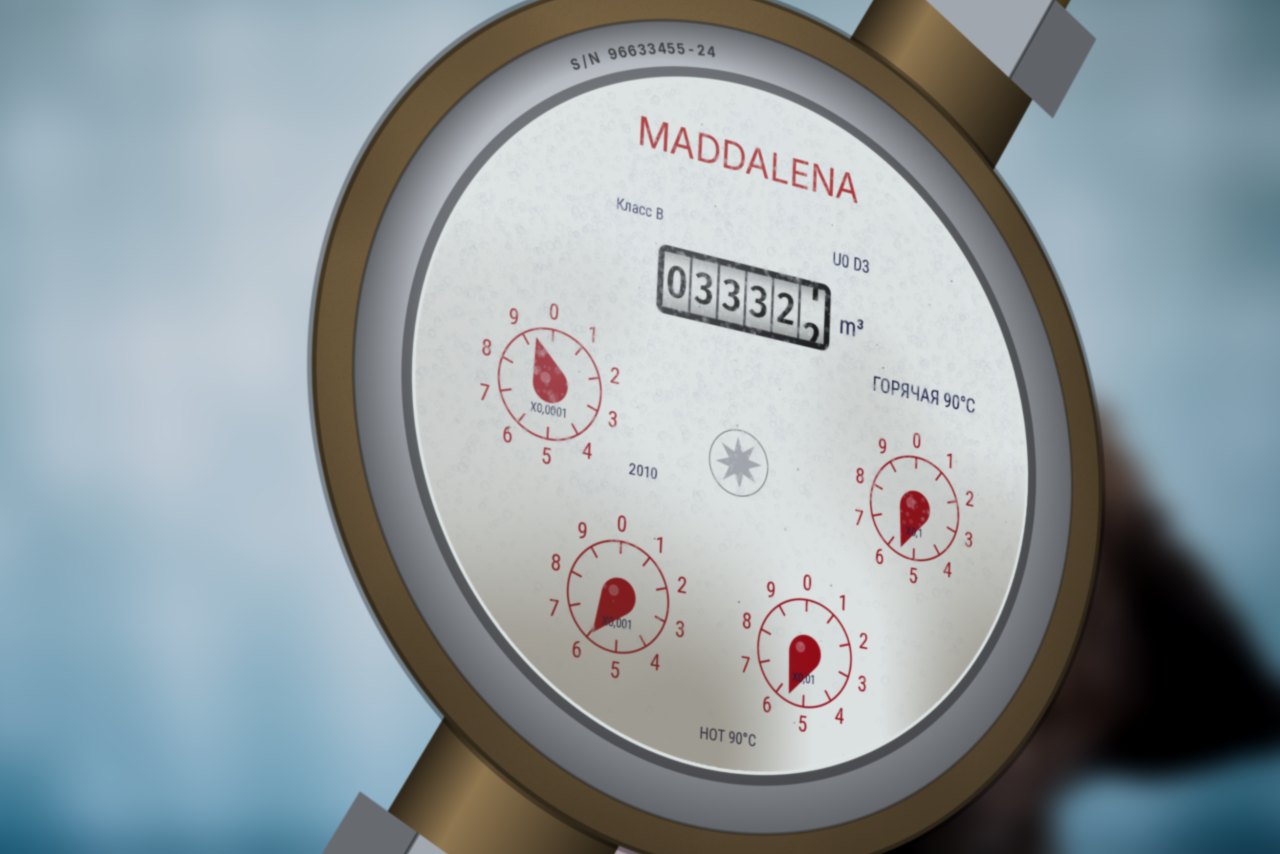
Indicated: 33321.5559 (m³)
